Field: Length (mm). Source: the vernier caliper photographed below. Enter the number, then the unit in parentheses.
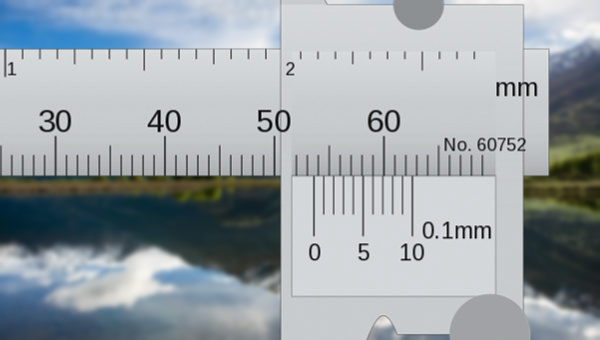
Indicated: 53.6 (mm)
